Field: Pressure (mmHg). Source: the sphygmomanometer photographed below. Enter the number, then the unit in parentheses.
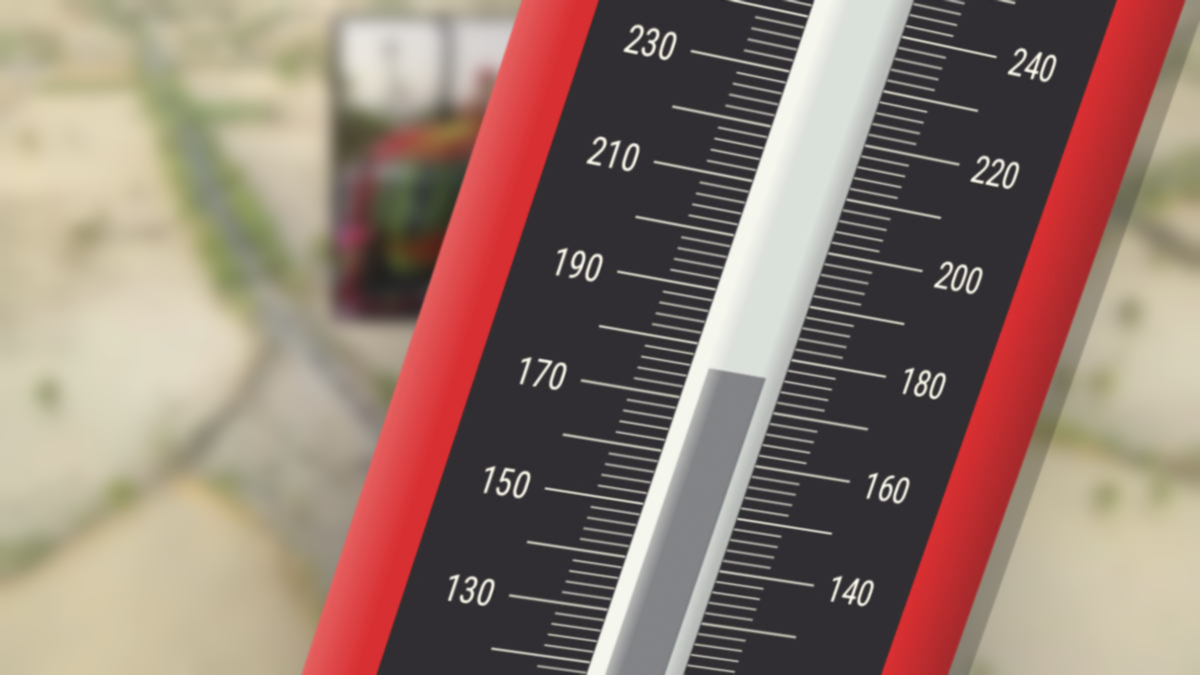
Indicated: 176 (mmHg)
